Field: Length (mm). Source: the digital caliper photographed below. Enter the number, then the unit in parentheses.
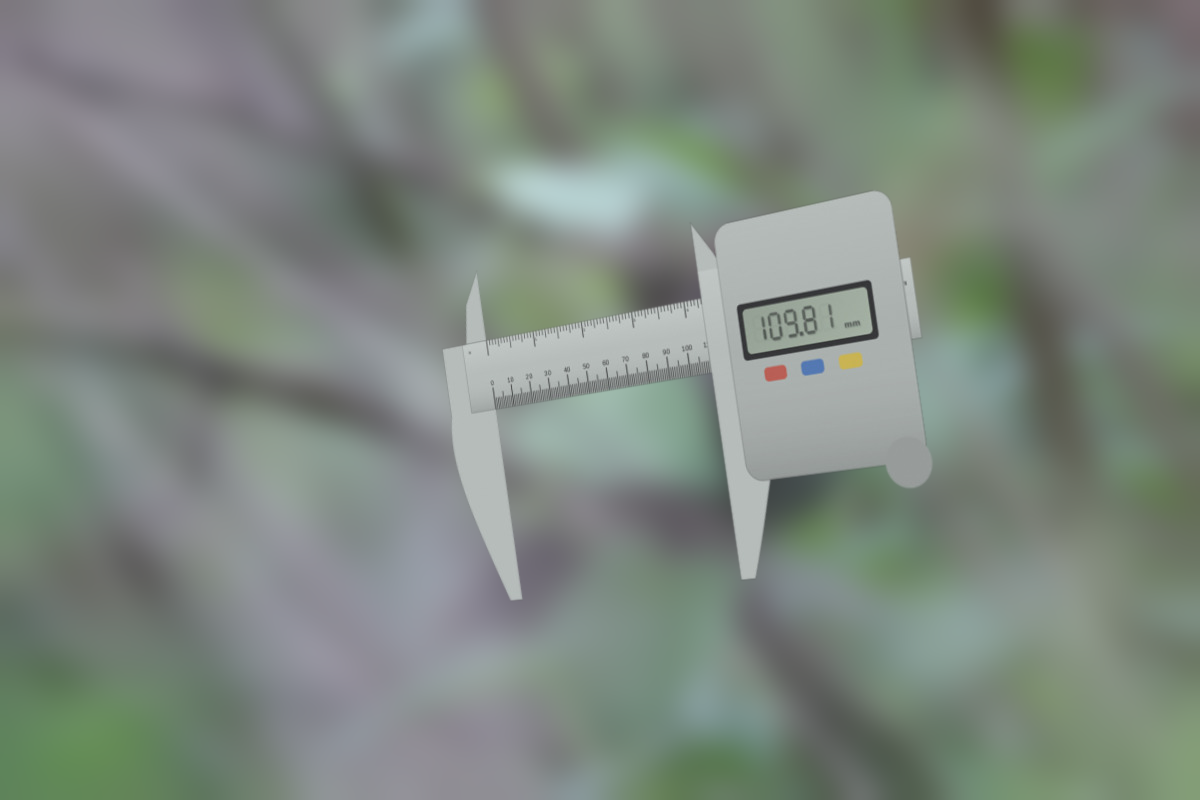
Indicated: 109.81 (mm)
